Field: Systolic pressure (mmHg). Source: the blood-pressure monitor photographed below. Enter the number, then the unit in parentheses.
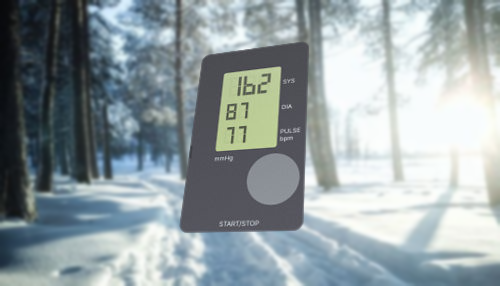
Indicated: 162 (mmHg)
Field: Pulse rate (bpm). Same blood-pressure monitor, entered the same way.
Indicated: 77 (bpm)
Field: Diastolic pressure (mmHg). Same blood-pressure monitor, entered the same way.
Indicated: 87 (mmHg)
